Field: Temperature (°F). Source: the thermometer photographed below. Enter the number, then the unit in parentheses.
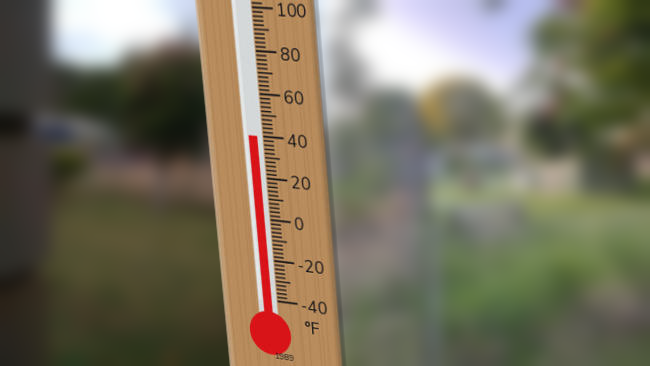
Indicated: 40 (°F)
